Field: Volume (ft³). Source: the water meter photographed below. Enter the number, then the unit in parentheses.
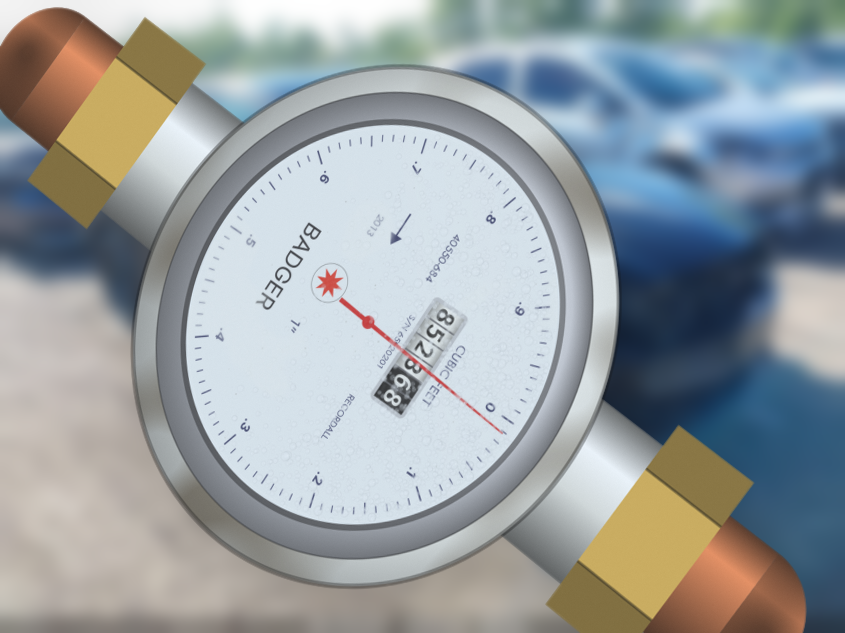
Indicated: 852868.01 (ft³)
